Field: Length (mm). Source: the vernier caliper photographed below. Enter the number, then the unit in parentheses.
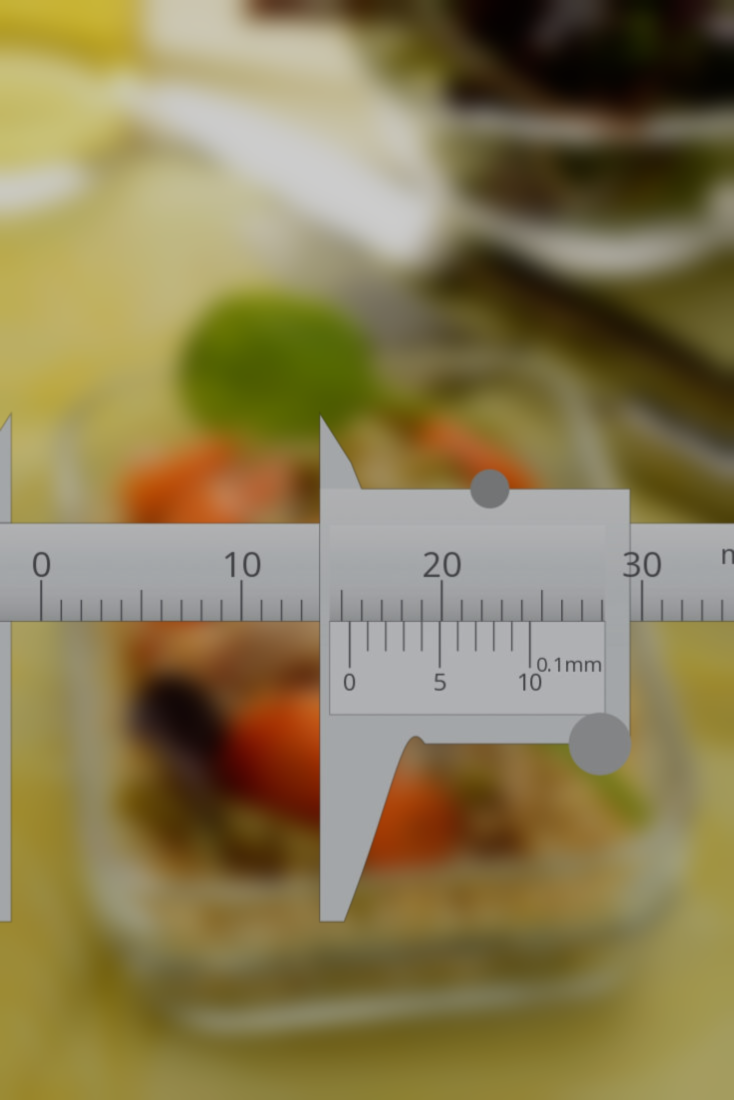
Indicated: 15.4 (mm)
